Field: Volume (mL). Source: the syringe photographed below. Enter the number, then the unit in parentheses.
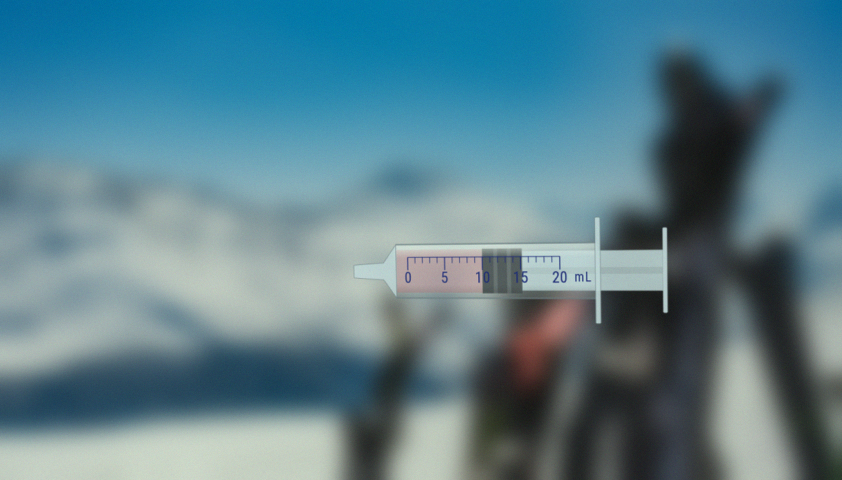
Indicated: 10 (mL)
